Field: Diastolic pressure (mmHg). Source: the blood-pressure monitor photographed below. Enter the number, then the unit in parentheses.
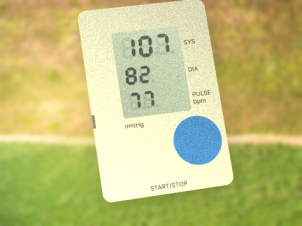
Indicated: 82 (mmHg)
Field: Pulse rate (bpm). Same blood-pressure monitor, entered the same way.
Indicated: 77 (bpm)
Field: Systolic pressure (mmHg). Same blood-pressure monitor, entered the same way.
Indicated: 107 (mmHg)
